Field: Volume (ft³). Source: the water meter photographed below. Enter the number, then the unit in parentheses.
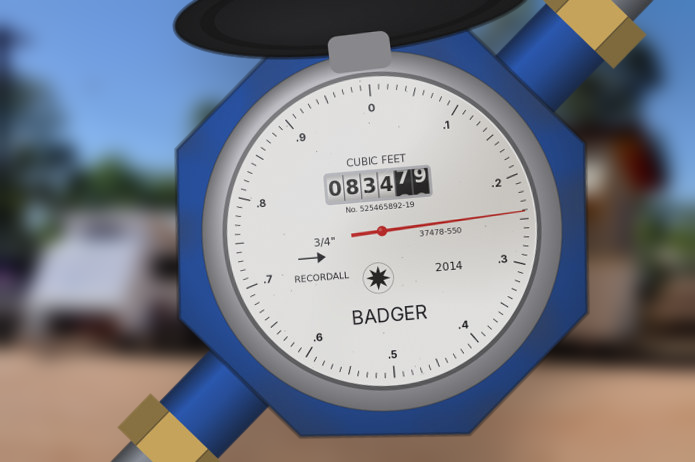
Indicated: 83479.24 (ft³)
